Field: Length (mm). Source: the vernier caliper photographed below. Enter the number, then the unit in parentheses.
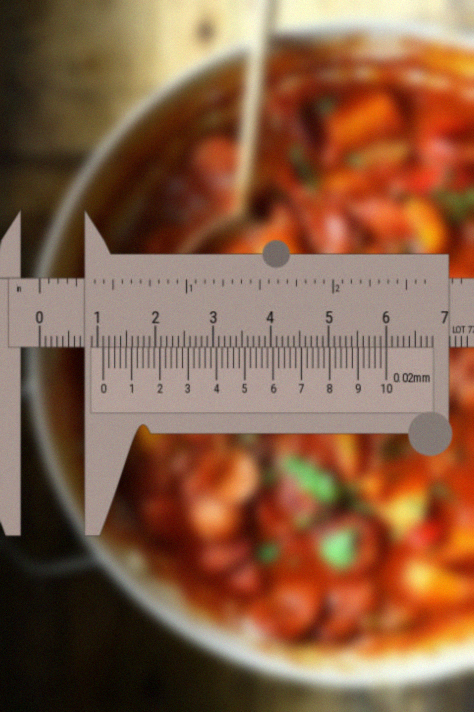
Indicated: 11.0 (mm)
